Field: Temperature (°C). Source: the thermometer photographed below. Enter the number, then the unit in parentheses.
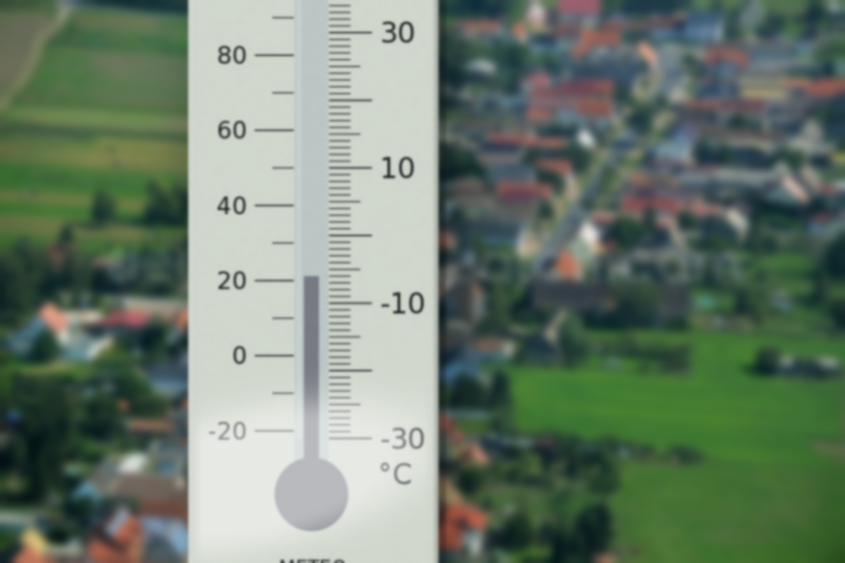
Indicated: -6 (°C)
